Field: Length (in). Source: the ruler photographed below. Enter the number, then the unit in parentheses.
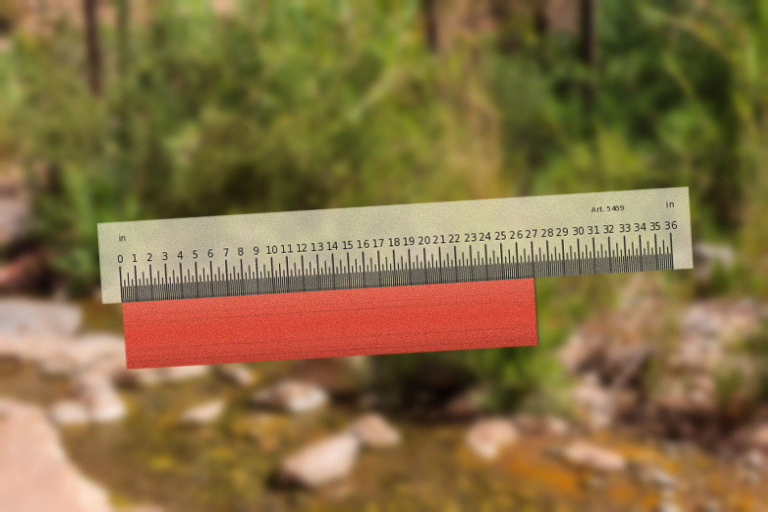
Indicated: 27 (in)
